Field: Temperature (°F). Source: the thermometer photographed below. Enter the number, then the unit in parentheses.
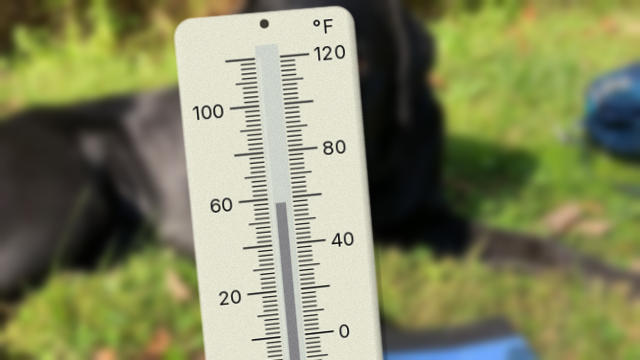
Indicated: 58 (°F)
